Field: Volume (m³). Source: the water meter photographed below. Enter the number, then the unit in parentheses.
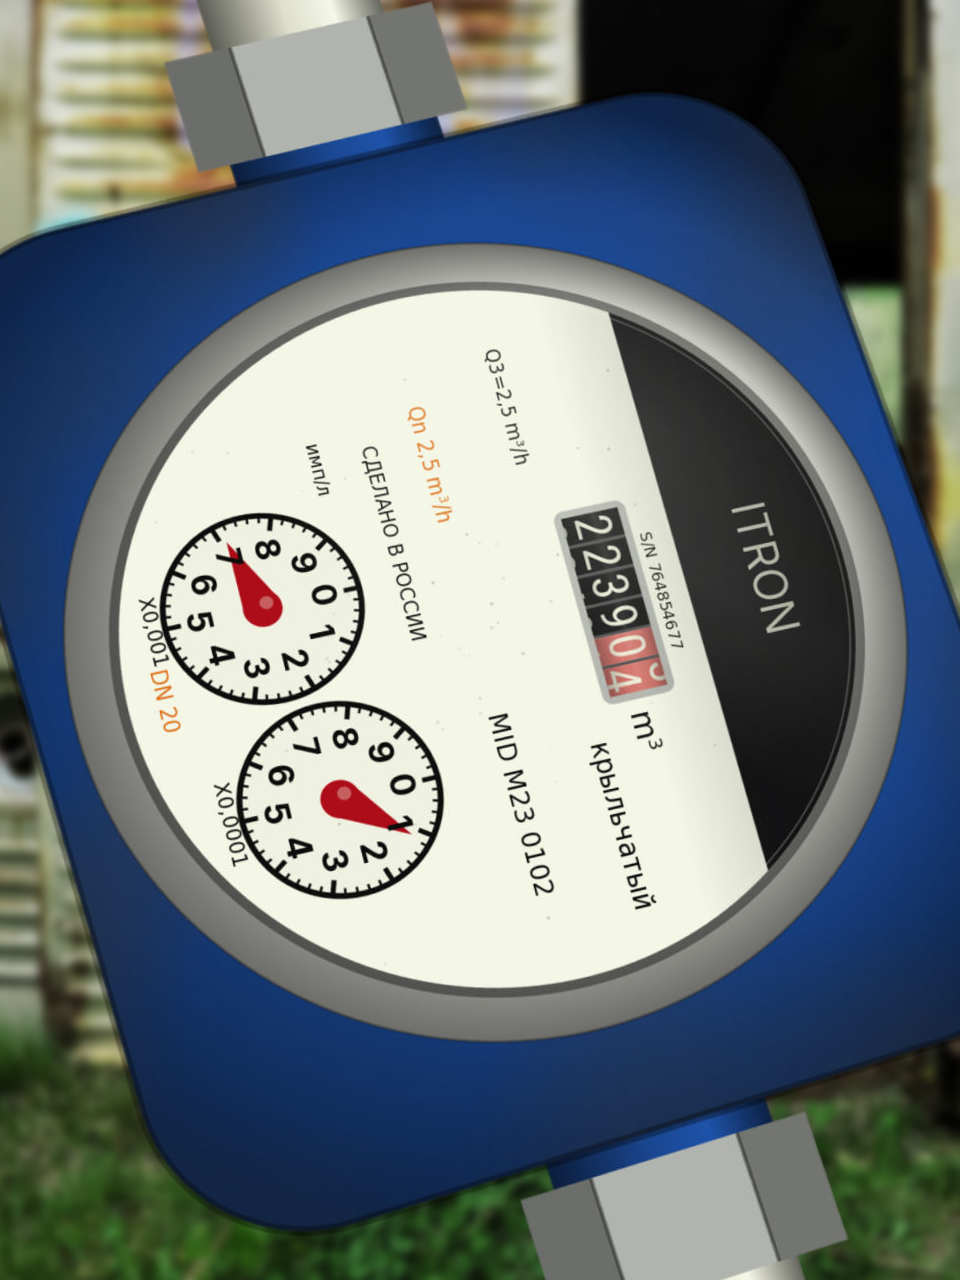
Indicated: 2239.0371 (m³)
